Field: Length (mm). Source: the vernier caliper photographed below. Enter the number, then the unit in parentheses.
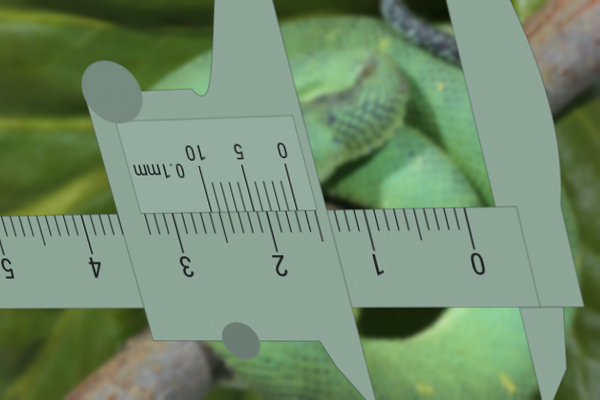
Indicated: 16.8 (mm)
